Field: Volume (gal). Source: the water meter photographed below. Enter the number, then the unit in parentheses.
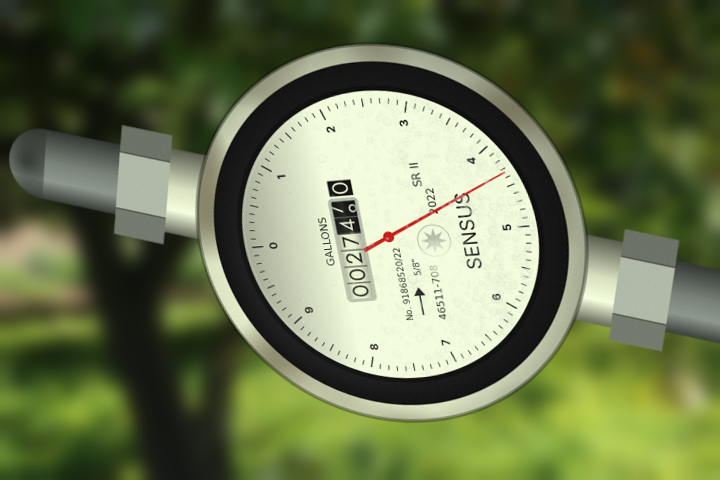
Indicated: 27474.3 (gal)
